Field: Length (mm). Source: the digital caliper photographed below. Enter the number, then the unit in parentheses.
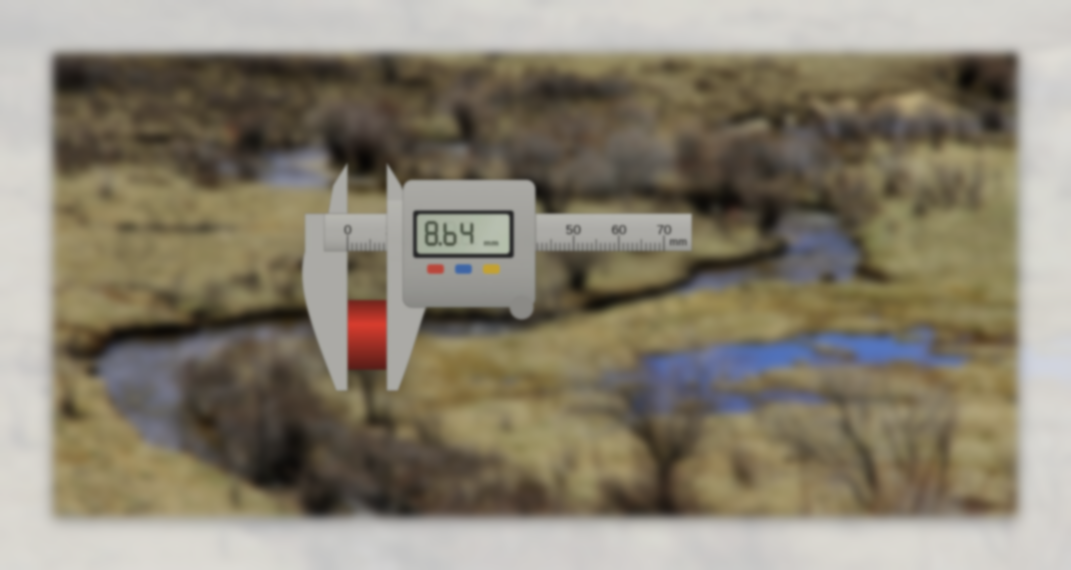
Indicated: 8.64 (mm)
